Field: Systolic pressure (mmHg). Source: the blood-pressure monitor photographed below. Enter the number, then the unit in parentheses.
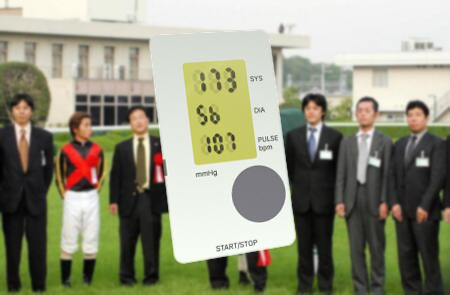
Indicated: 173 (mmHg)
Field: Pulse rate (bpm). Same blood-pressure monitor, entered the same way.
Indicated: 107 (bpm)
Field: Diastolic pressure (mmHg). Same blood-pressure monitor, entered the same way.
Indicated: 56 (mmHg)
